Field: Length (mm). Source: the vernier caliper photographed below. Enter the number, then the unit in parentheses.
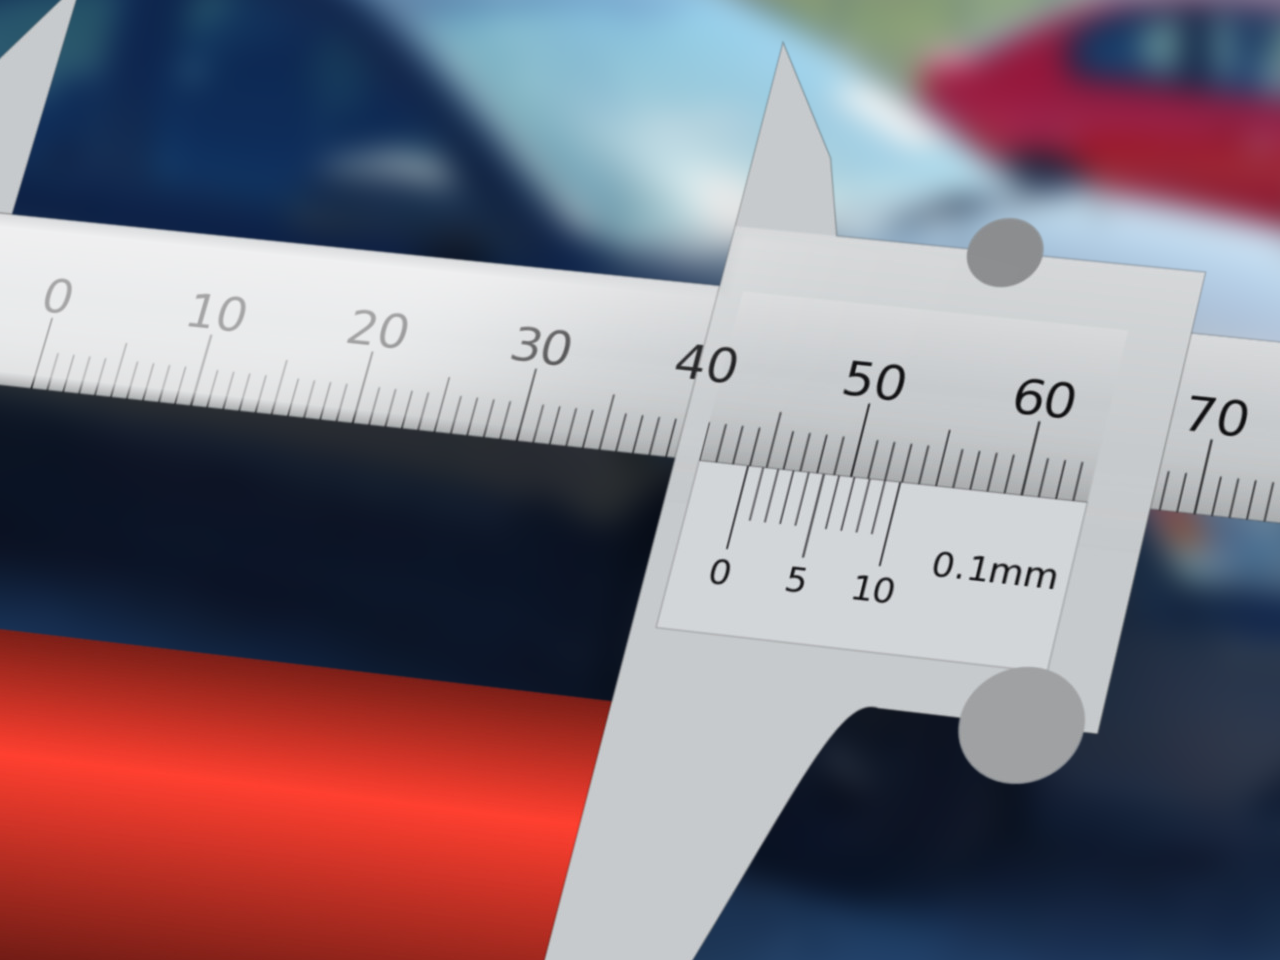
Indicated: 43.9 (mm)
